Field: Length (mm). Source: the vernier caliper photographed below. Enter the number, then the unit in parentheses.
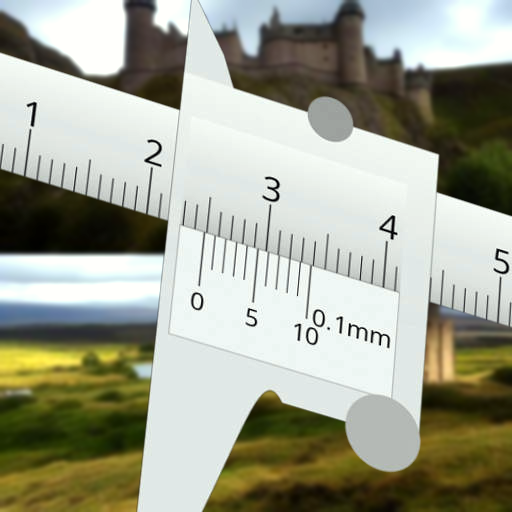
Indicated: 24.8 (mm)
